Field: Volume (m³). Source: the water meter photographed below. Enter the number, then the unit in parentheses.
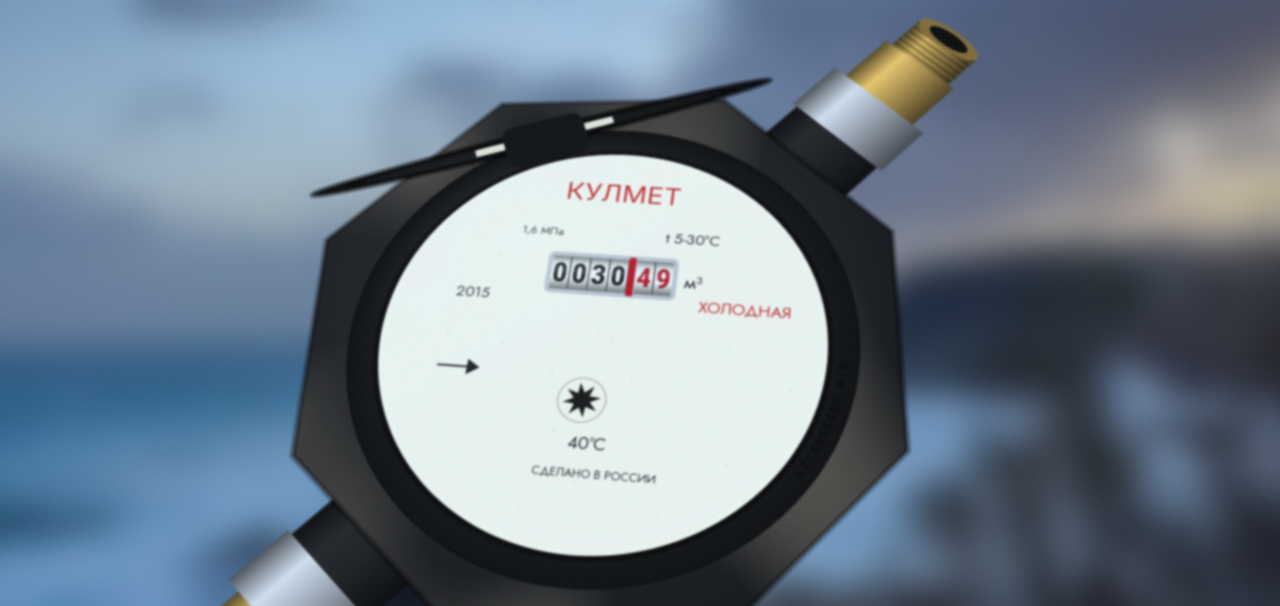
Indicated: 30.49 (m³)
